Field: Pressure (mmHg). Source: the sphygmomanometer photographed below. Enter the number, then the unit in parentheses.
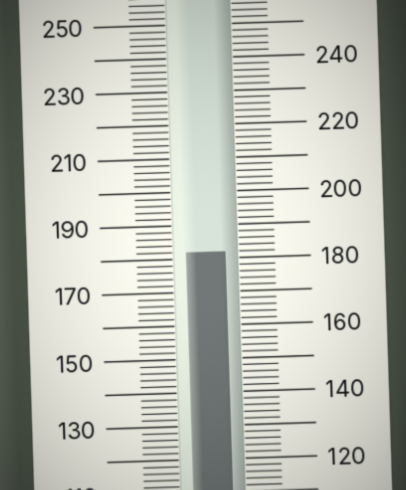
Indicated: 182 (mmHg)
